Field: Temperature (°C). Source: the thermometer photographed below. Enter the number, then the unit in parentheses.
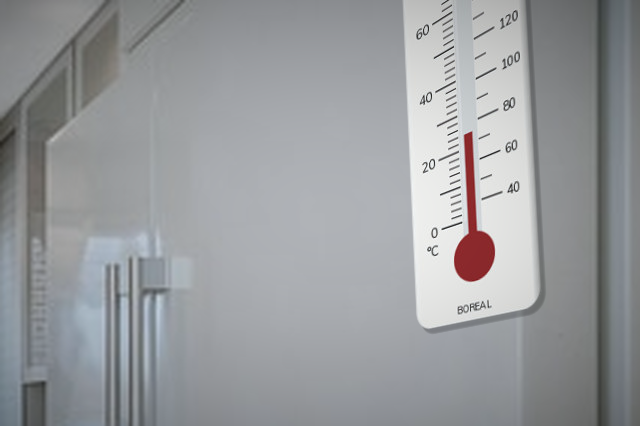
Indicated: 24 (°C)
